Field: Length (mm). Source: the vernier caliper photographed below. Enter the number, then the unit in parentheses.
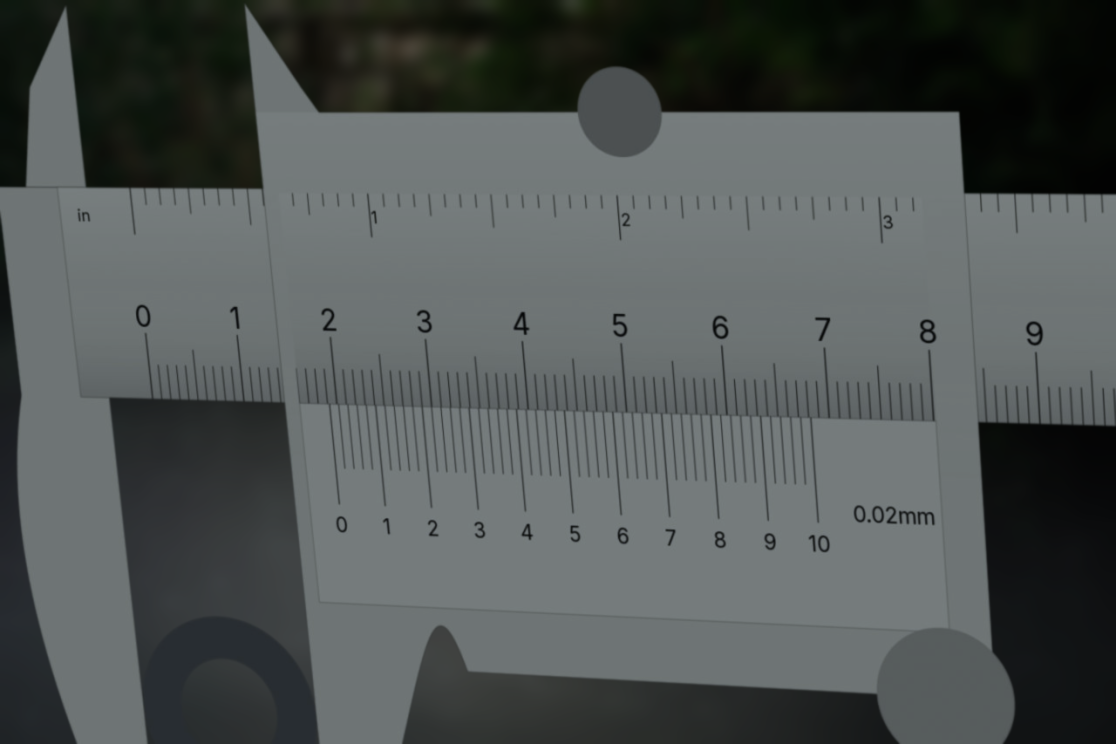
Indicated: 19.2 (mm)
